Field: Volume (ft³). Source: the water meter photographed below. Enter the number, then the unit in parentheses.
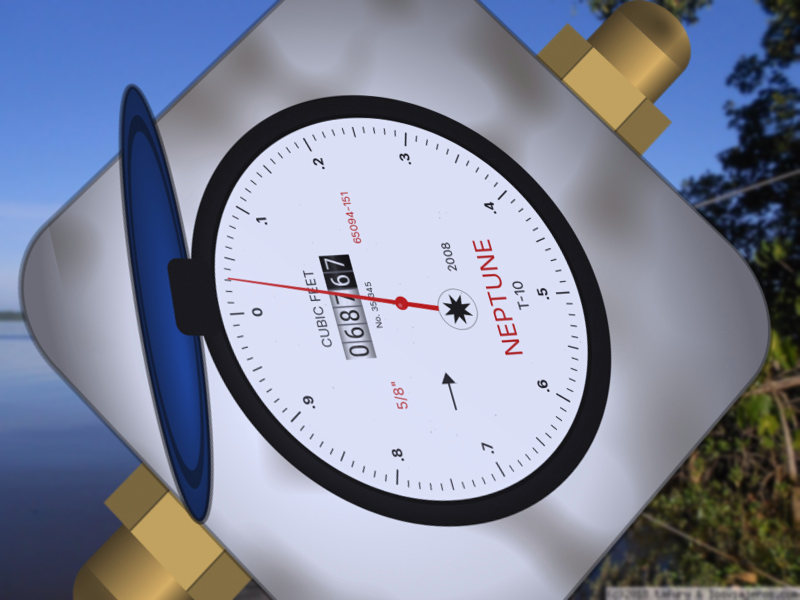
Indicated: 68767.03 (ft³)
